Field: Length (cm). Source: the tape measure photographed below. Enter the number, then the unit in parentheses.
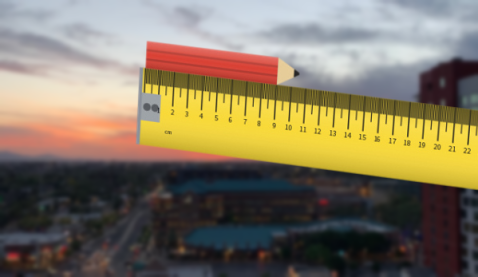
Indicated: 10.5 (cm)
